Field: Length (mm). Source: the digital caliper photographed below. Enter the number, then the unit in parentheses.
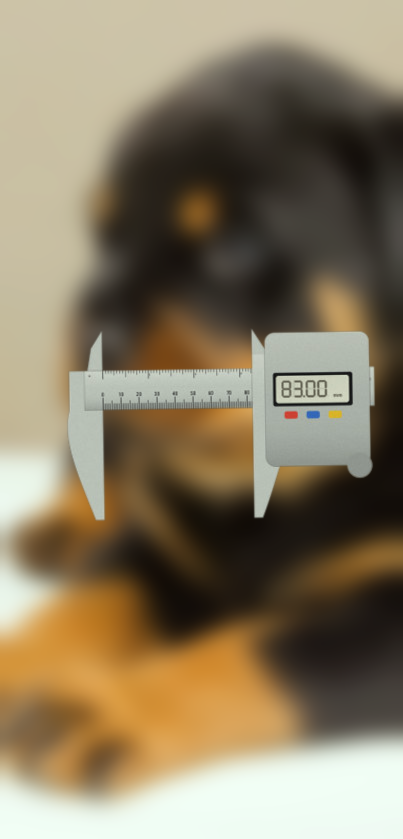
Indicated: 83.00 (mm)
